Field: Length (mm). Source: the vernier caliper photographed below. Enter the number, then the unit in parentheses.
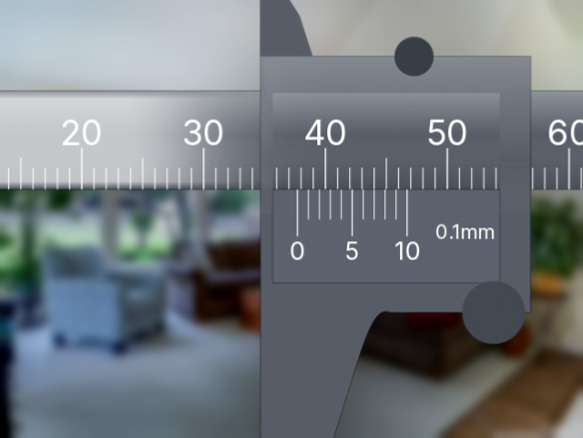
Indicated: 37.7 (mm)
